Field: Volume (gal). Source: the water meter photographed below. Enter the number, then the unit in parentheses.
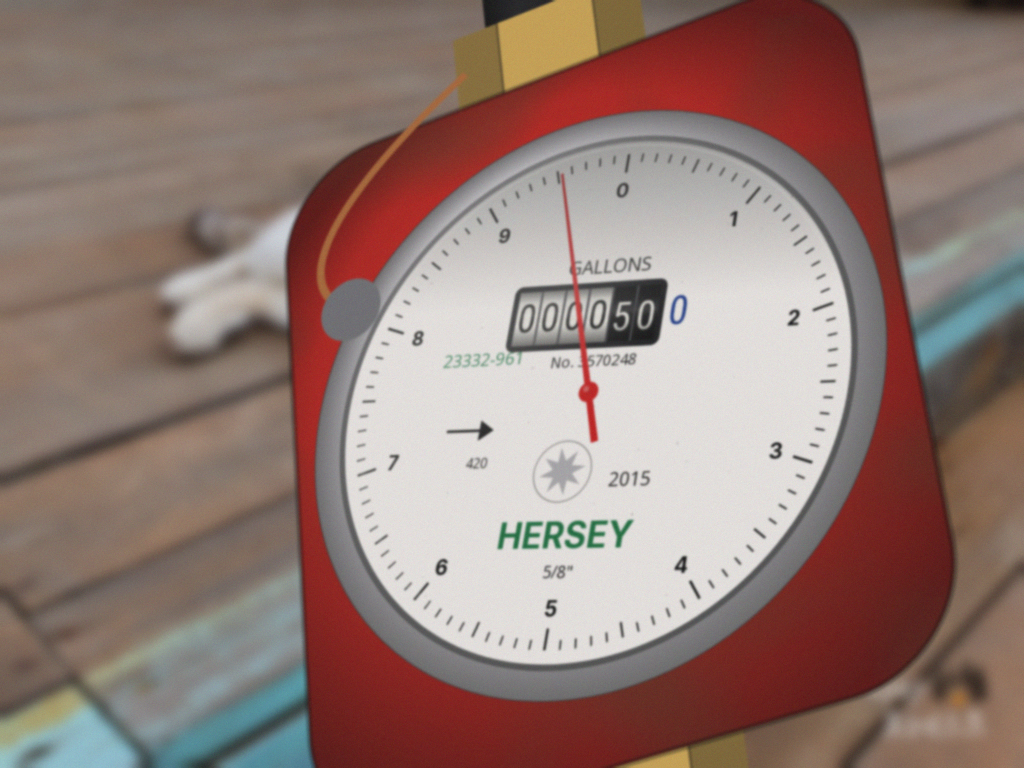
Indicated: 499.5 (gal)
